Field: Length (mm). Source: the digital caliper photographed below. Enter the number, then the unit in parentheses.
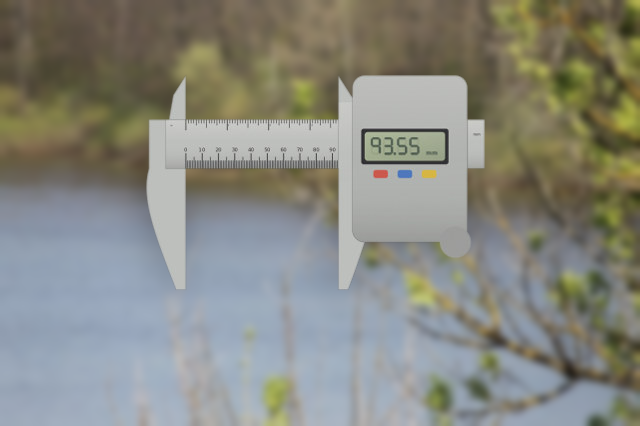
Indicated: 93.55 (mm)
